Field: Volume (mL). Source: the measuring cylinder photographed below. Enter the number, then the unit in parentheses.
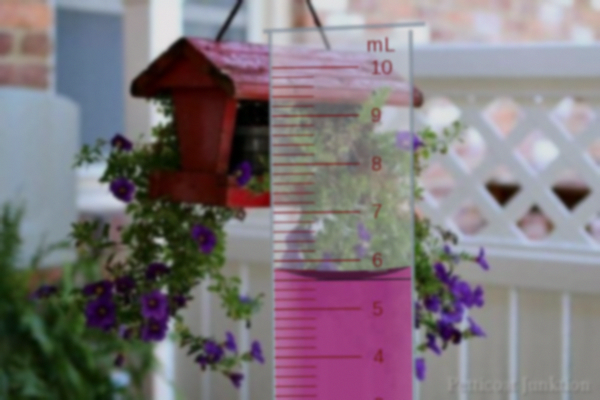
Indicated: 5.6 (mL)
